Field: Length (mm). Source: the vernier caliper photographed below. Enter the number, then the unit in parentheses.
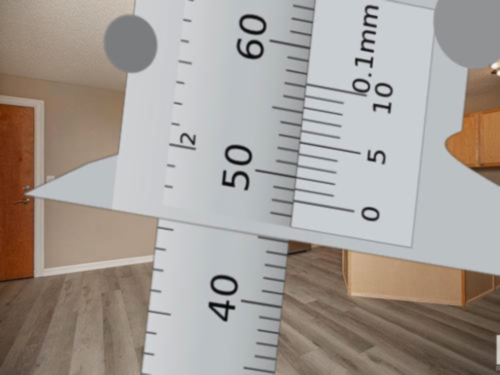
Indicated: 48.2 (mm)
